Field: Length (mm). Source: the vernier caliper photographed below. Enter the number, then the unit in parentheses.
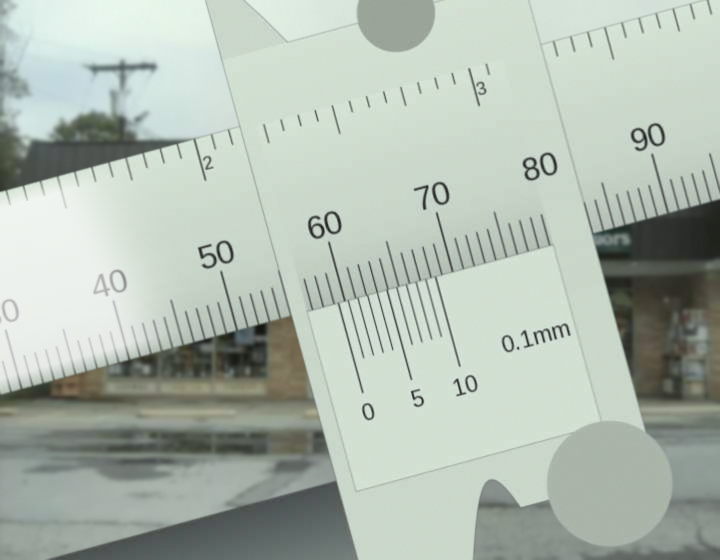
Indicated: 59.4 (mm)
